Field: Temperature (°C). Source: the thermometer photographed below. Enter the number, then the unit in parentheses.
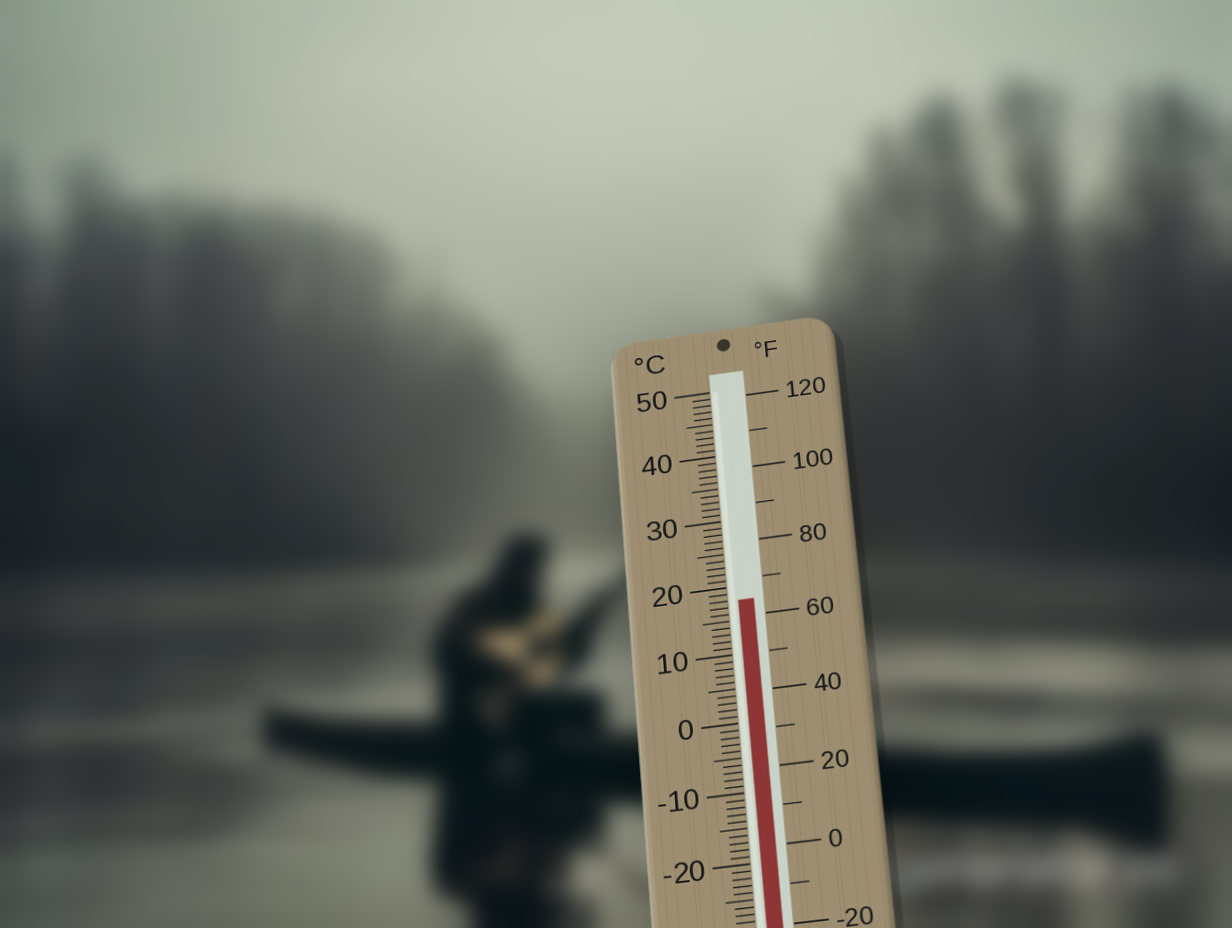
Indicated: 18 (°C)
